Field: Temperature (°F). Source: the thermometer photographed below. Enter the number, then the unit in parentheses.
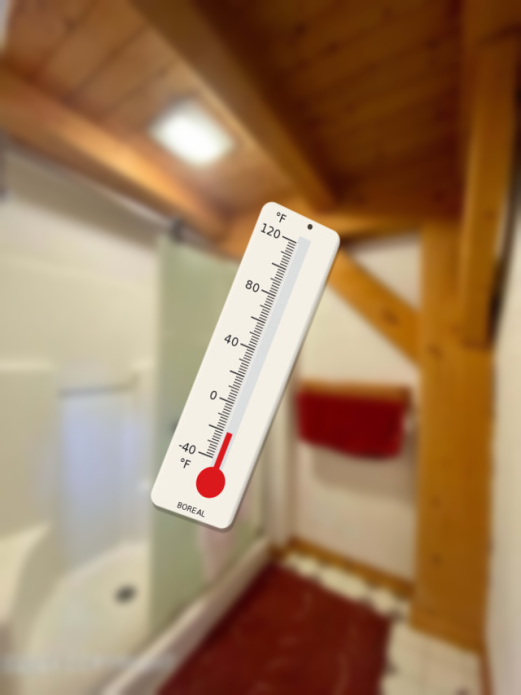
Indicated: -20 (°F)
